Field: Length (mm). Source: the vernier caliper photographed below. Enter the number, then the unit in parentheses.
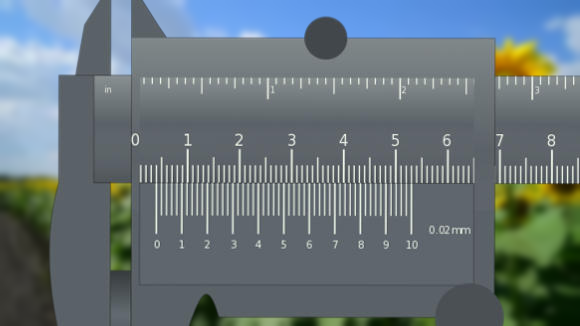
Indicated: 4.0 (mm)
